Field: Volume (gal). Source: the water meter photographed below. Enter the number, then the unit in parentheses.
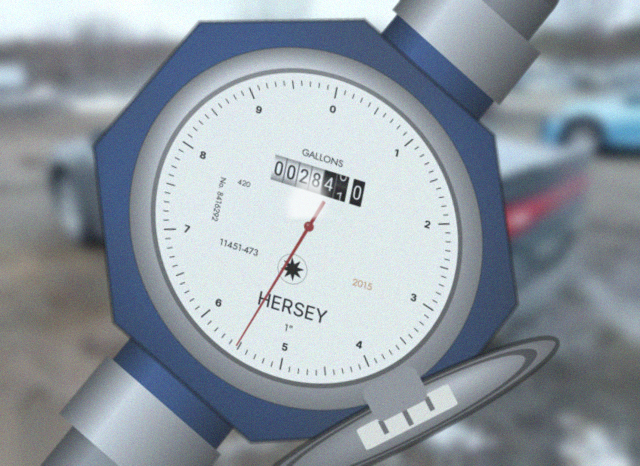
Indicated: 28405.5 (gal)
